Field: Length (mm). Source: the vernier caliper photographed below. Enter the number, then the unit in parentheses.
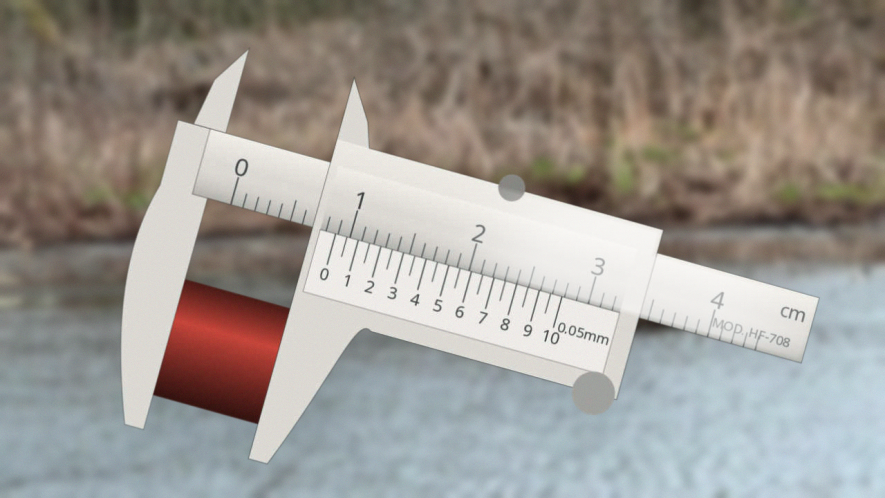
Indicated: 8.8 (mm)
